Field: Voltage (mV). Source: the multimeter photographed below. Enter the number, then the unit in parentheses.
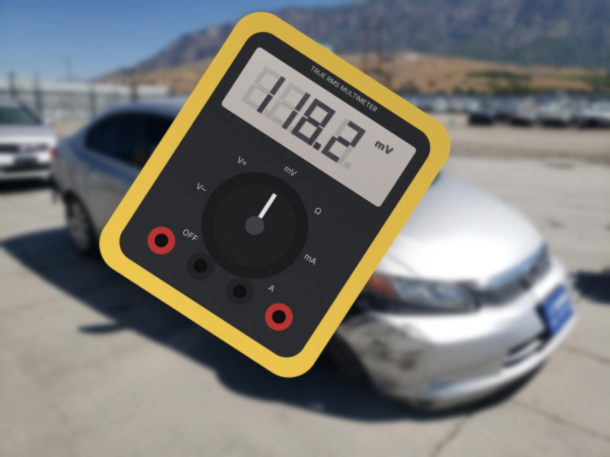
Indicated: 118.2 (mV)
